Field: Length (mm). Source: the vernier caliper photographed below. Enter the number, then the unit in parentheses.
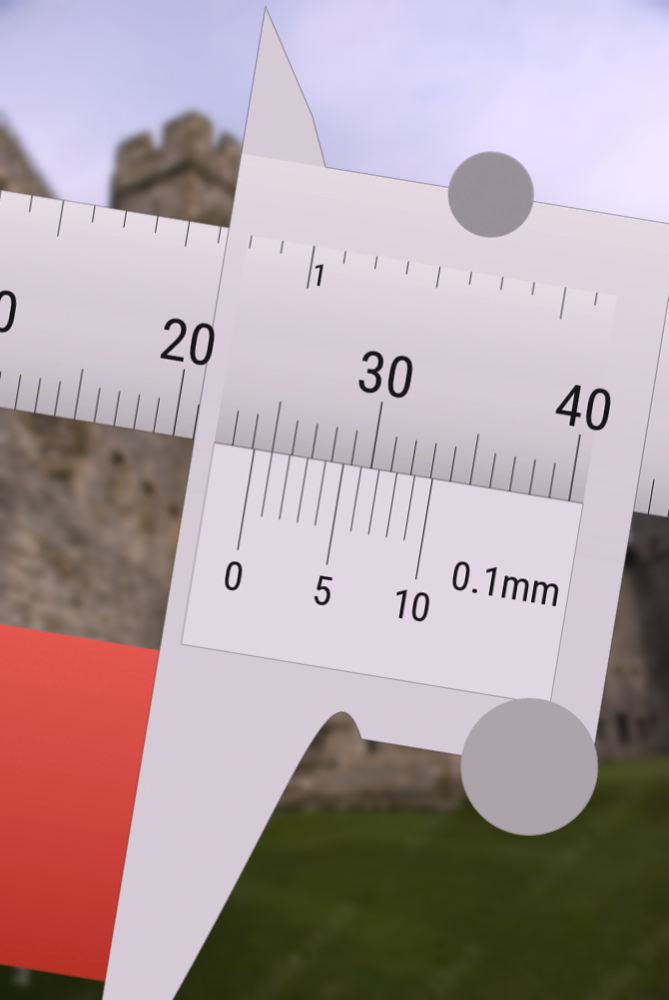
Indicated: 24.1 (mm)
